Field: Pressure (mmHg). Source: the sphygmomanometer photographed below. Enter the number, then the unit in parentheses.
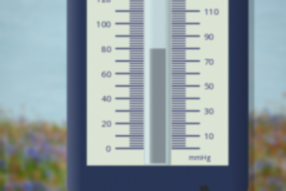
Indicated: 80 (mmHg)
